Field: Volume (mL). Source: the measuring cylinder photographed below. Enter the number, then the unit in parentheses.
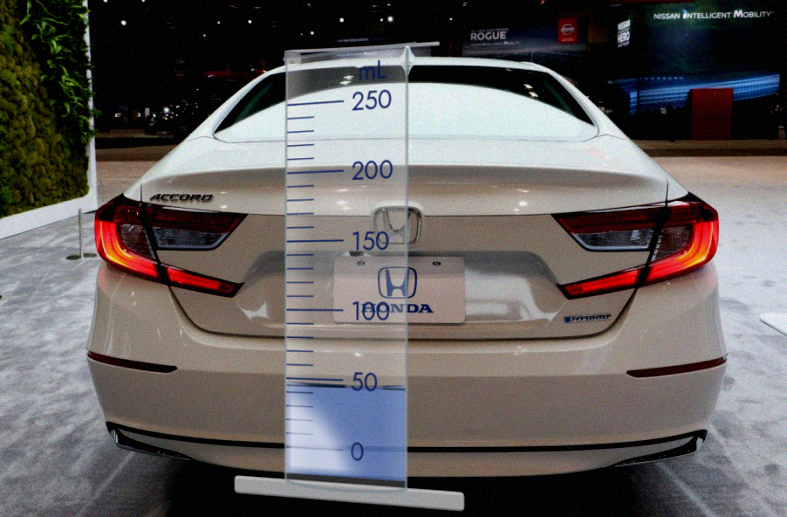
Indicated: 45 (mL)
